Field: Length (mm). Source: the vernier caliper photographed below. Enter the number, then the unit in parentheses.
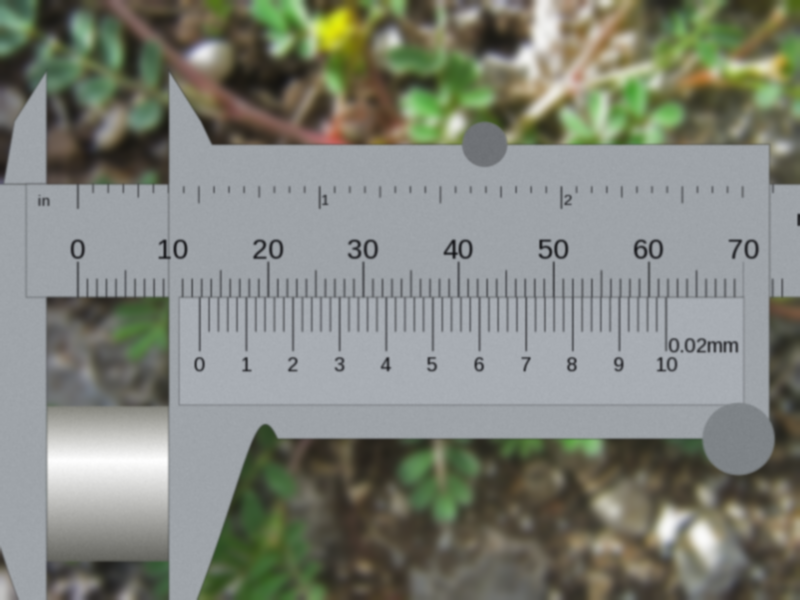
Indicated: 12.8 (mm)
